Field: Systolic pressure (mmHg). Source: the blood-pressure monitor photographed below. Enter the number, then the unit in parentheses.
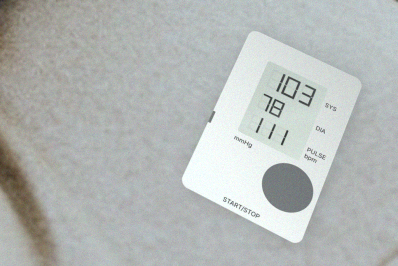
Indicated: 103 (mmHg)
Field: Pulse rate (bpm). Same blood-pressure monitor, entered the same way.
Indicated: 111 (bpm)
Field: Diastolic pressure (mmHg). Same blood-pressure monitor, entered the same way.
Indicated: 78 (mmHg)
